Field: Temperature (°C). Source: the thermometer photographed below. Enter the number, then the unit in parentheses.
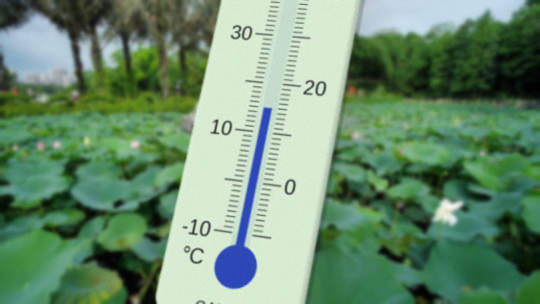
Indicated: 15 (°C)
